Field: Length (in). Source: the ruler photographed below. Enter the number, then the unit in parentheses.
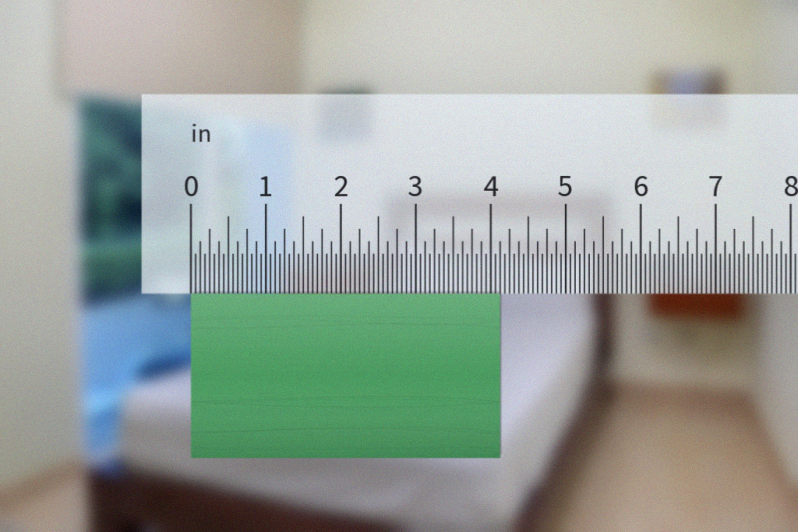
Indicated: 4.125 (in)
